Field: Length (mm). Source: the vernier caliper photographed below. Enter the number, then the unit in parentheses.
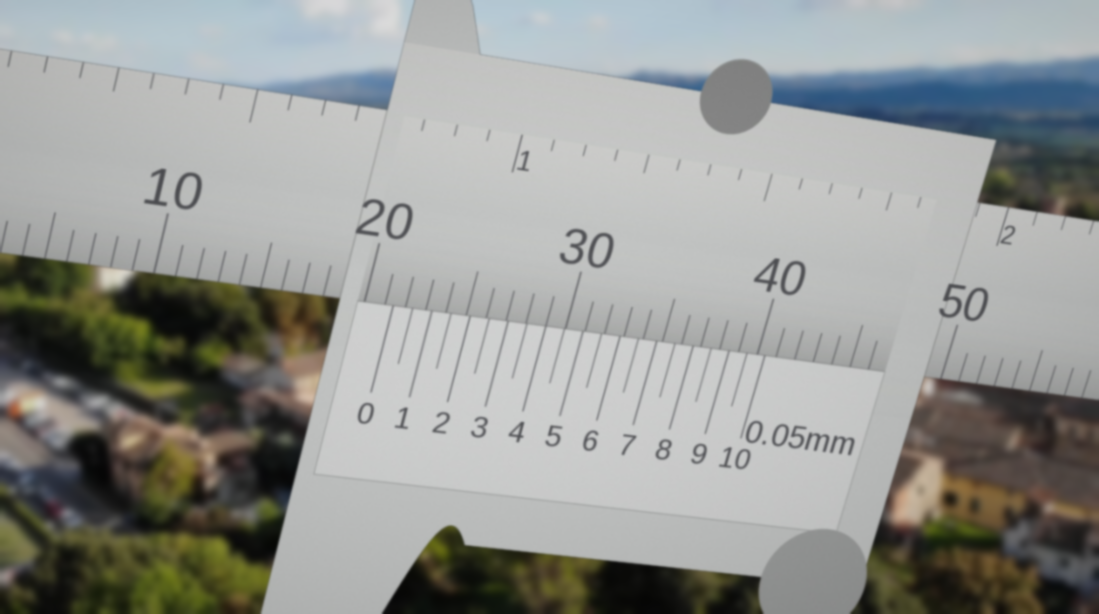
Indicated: 21.4 (mm)
